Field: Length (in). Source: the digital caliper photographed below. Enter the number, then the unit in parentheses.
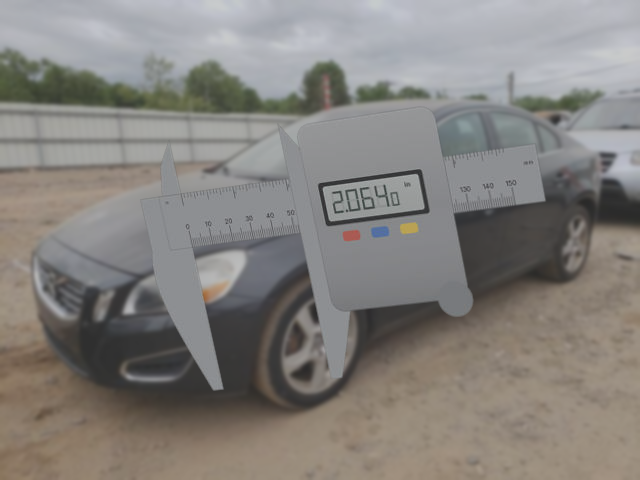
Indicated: 2.0640 (in)
